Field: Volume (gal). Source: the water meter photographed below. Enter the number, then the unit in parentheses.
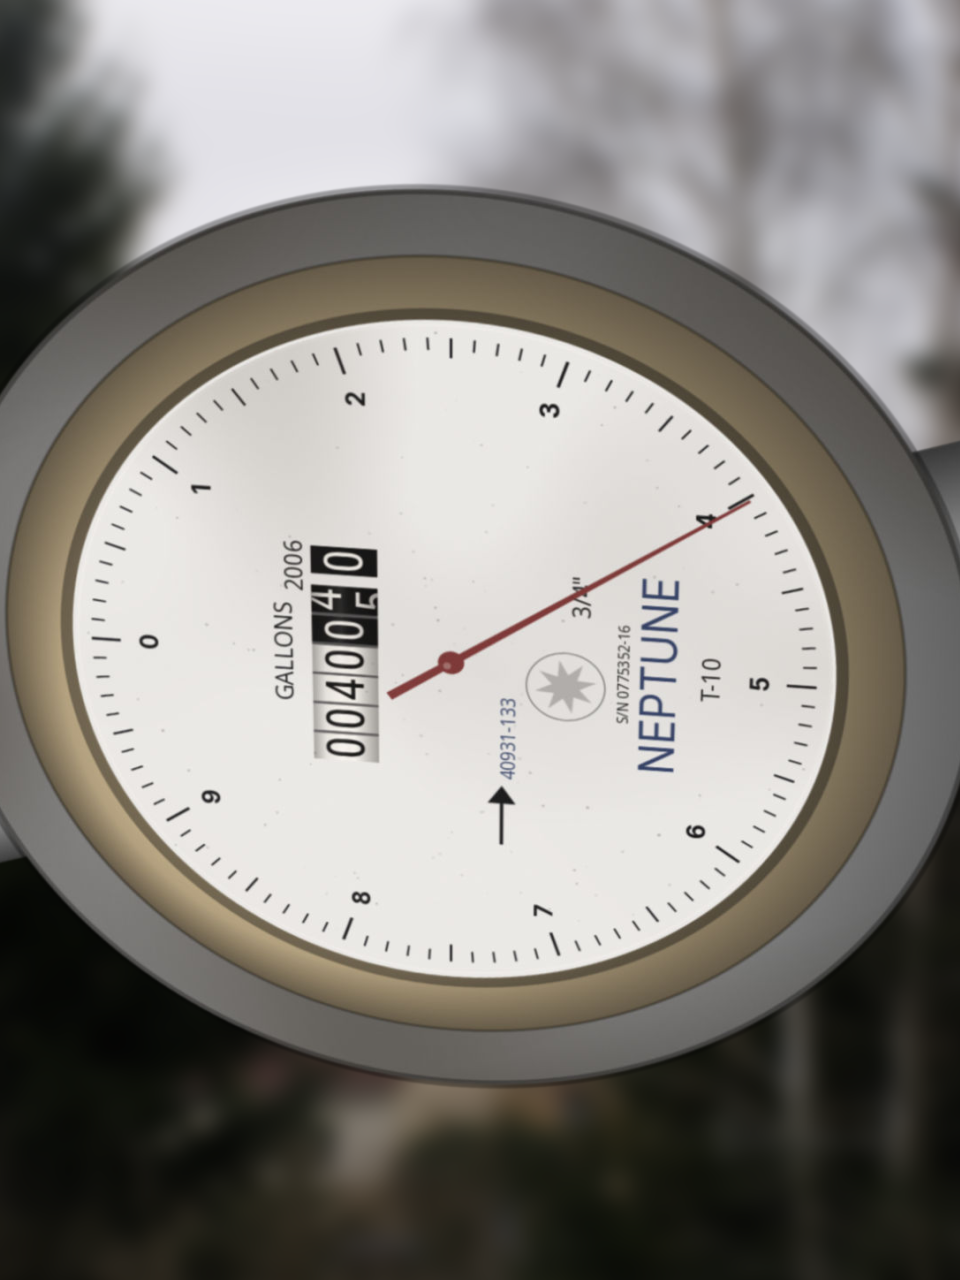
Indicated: 40044.0 (gal)
